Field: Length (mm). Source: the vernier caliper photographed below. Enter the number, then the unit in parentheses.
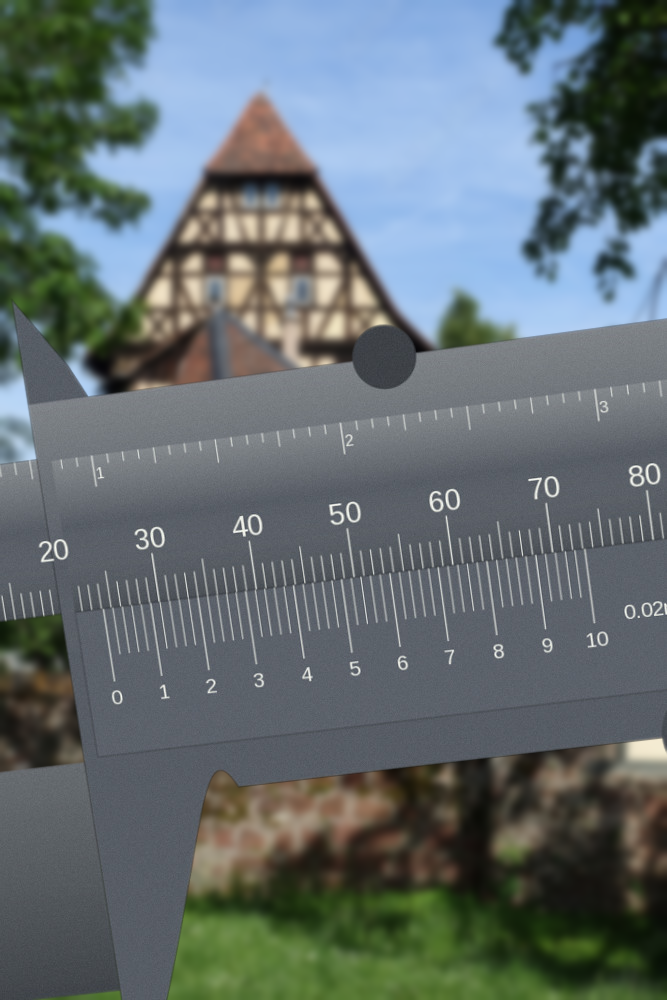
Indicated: 24.2 (mm)
